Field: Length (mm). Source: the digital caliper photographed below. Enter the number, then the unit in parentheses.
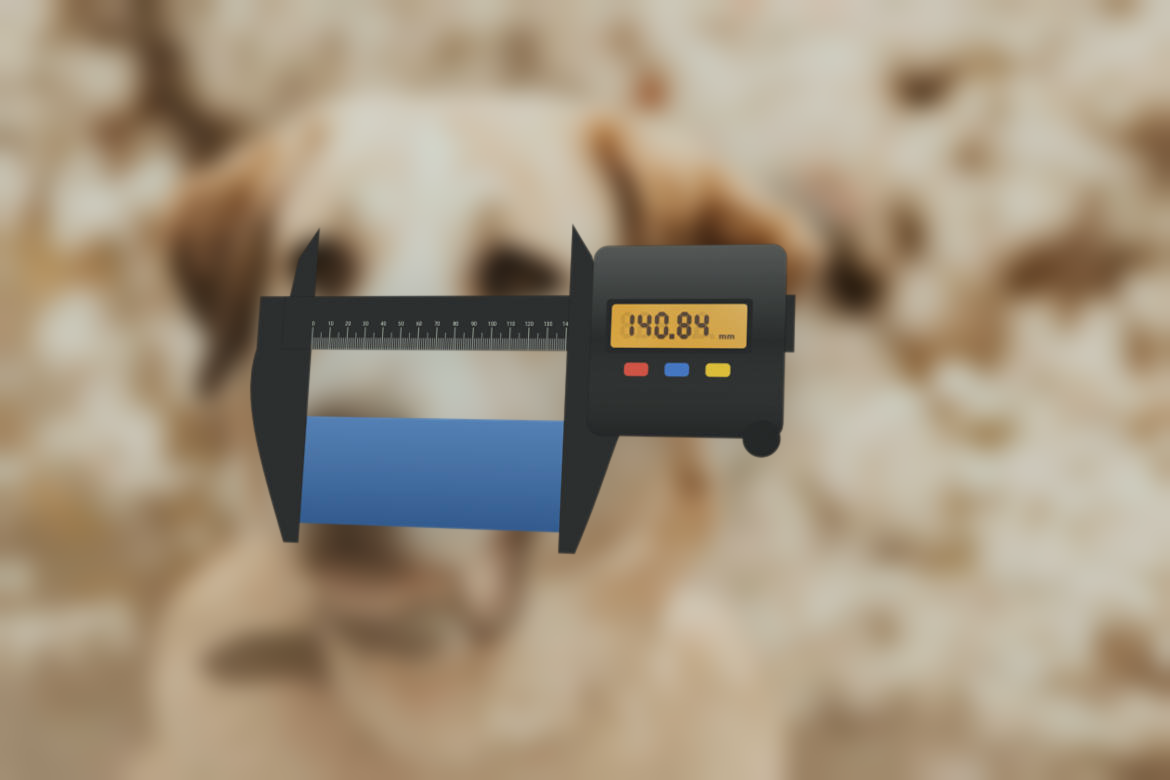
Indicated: 140.84 (mm)
